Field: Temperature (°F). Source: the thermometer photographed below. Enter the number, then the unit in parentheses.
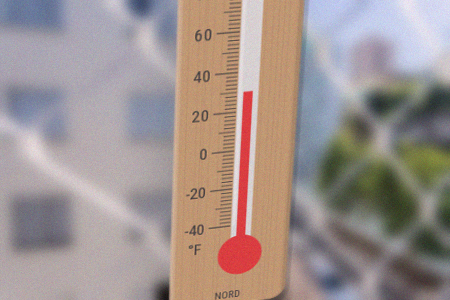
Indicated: 30 (°F)
